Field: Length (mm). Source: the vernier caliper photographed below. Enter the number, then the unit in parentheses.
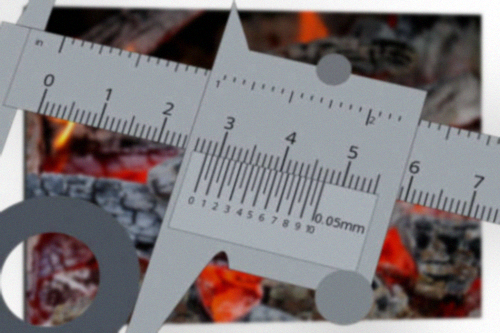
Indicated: 28.0 (mm)
